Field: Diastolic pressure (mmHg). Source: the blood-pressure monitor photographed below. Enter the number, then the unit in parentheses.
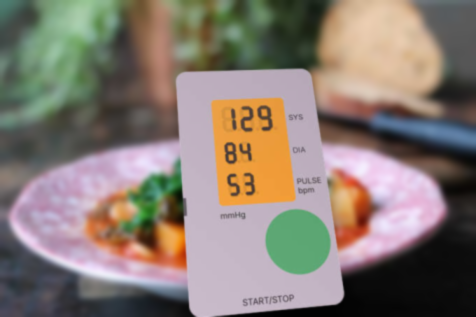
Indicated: 84 (mmHg)
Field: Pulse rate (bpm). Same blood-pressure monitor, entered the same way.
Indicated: 53 (bpm)
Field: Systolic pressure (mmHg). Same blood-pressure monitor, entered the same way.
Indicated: 129 (mmHg)
